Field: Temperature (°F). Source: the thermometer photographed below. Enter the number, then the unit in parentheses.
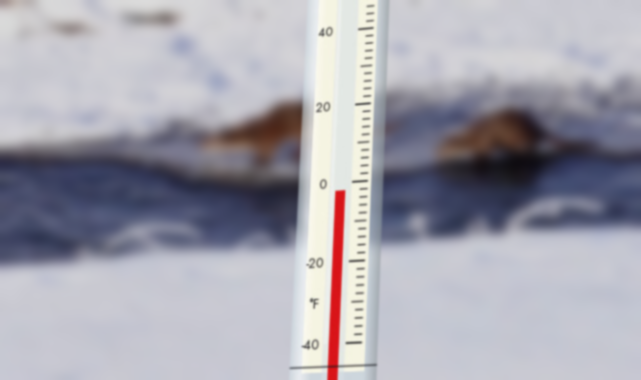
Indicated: -2 (°F)
